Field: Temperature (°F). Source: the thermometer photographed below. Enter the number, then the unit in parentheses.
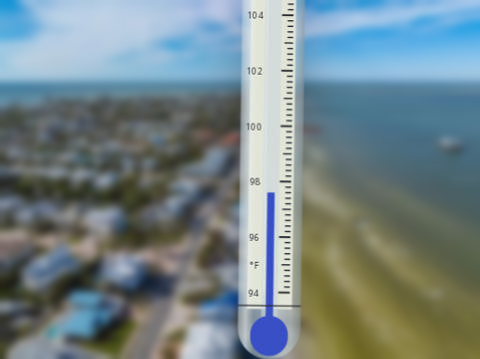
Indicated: 97.6 (°F)
